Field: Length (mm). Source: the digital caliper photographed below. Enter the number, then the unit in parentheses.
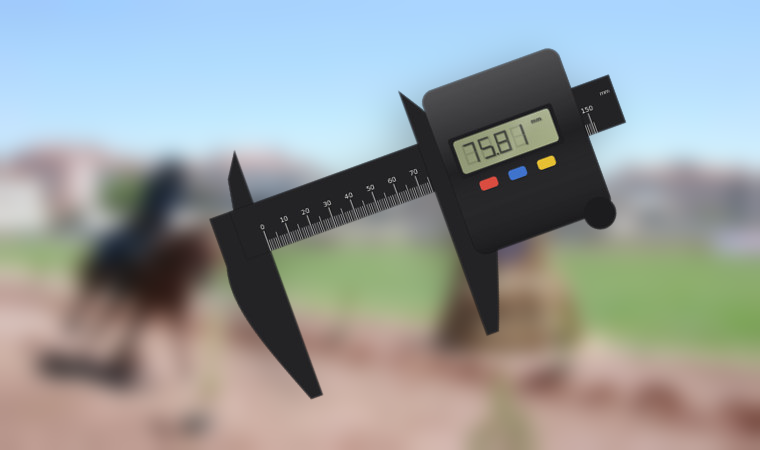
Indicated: 75.81 (mm)
